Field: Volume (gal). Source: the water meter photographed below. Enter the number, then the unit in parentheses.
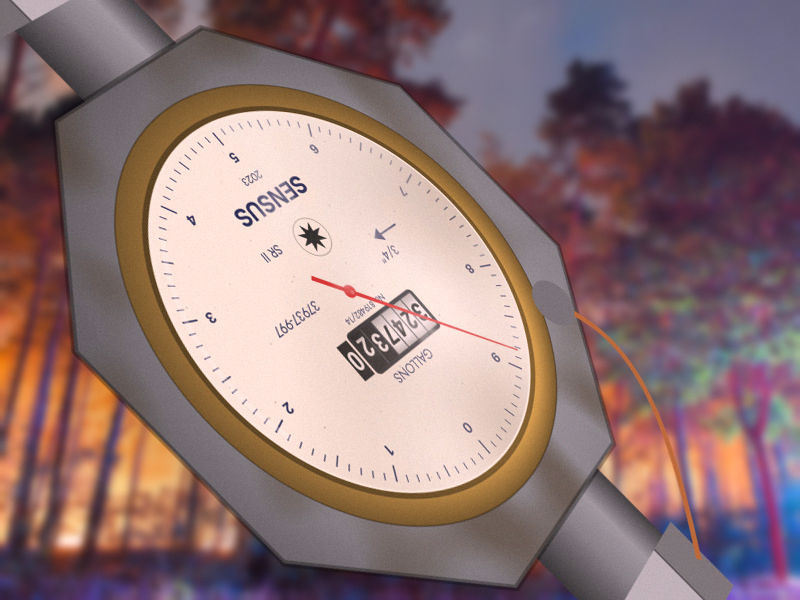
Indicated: 3247318.8 (gal)
